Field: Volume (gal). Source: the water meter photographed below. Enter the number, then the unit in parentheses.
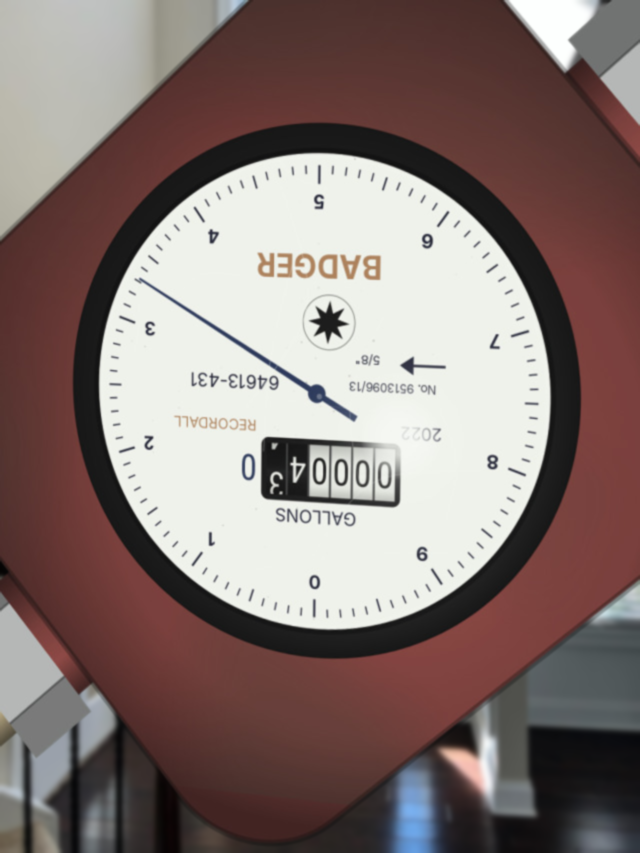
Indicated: 433.3 (gal)
